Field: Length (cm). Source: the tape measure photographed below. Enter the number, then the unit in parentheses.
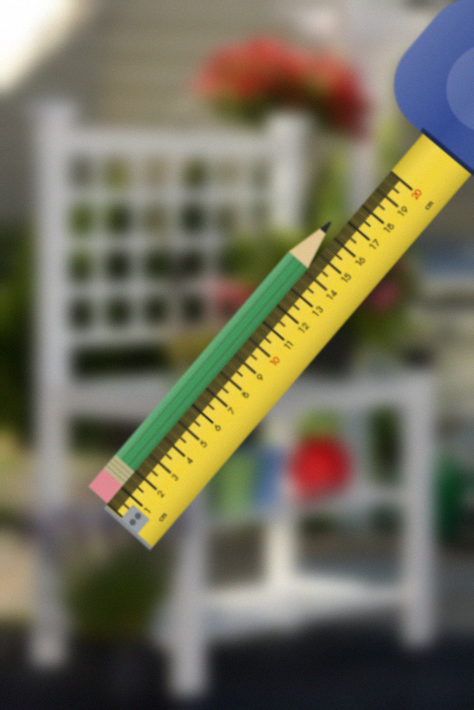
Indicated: 16.5 (cm)
